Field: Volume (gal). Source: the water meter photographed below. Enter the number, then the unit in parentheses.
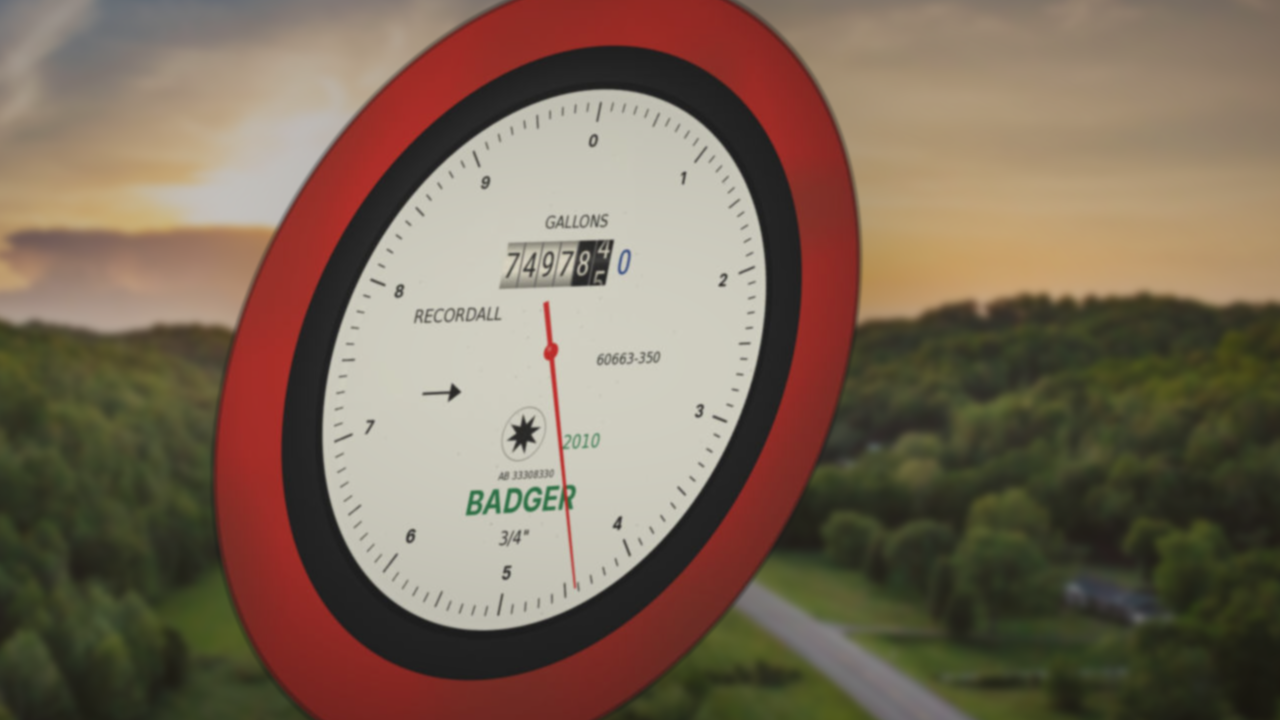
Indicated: 7497844.4 (gal)
